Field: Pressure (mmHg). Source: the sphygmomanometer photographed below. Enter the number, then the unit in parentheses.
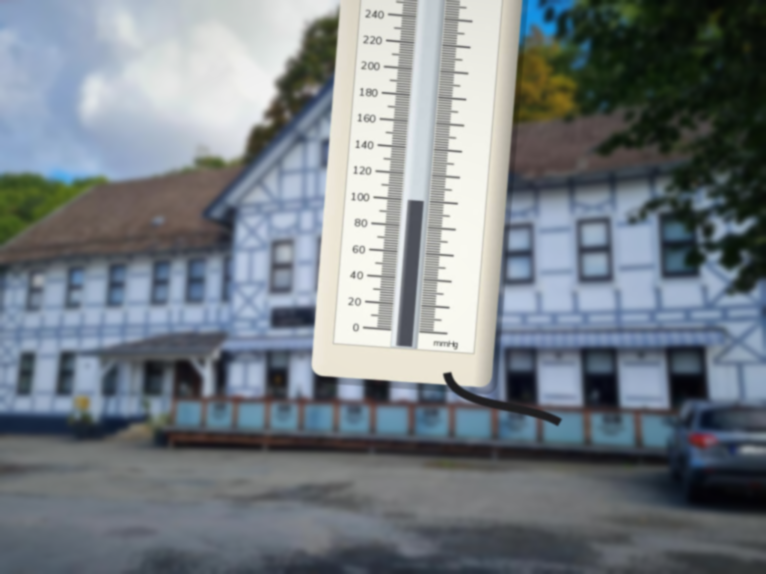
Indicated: 100 (mmHg)
